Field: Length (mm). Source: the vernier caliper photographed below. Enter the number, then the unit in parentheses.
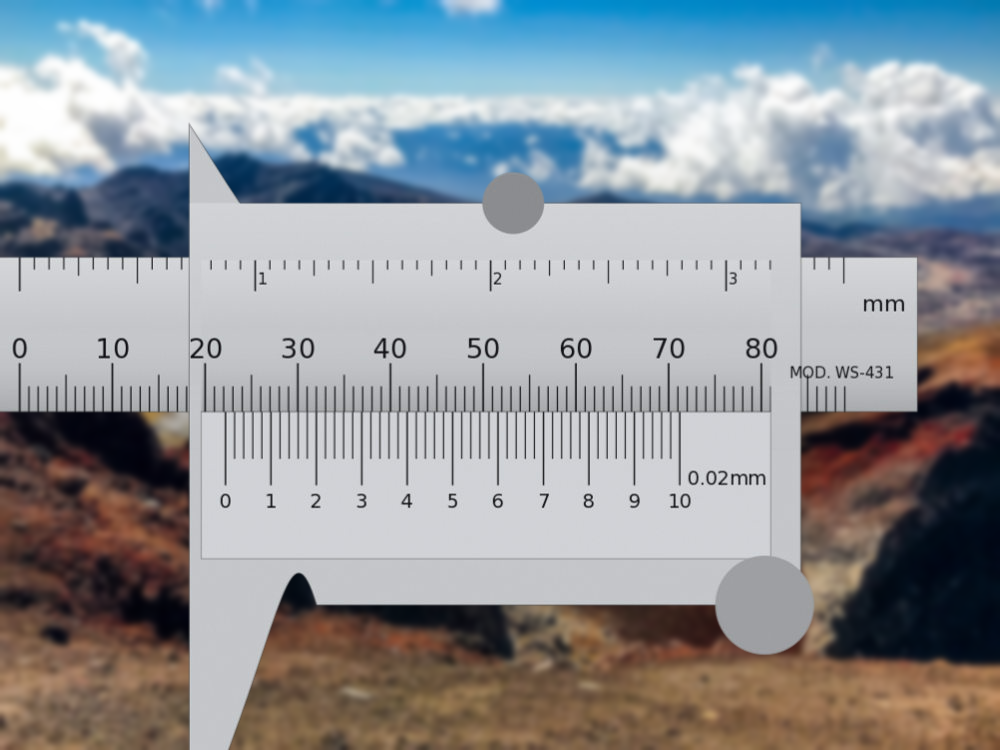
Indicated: 22.2 (mm)
